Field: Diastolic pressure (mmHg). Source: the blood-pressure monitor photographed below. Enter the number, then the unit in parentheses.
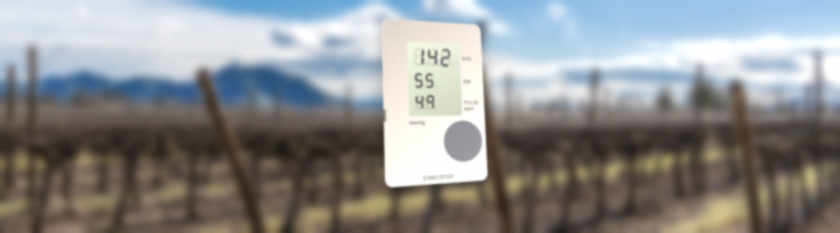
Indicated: 55 (mmHg)
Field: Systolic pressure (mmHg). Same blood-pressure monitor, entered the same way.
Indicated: 142 (mmHg)
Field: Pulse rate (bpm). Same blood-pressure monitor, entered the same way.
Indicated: 49 (bpm)
